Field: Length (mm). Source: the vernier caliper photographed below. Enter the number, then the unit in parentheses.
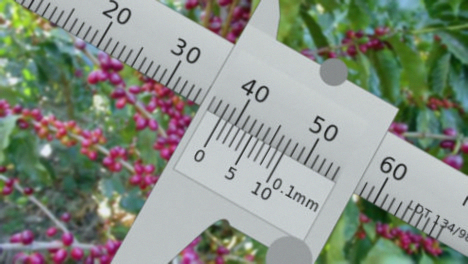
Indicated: 38.0 (mm)
